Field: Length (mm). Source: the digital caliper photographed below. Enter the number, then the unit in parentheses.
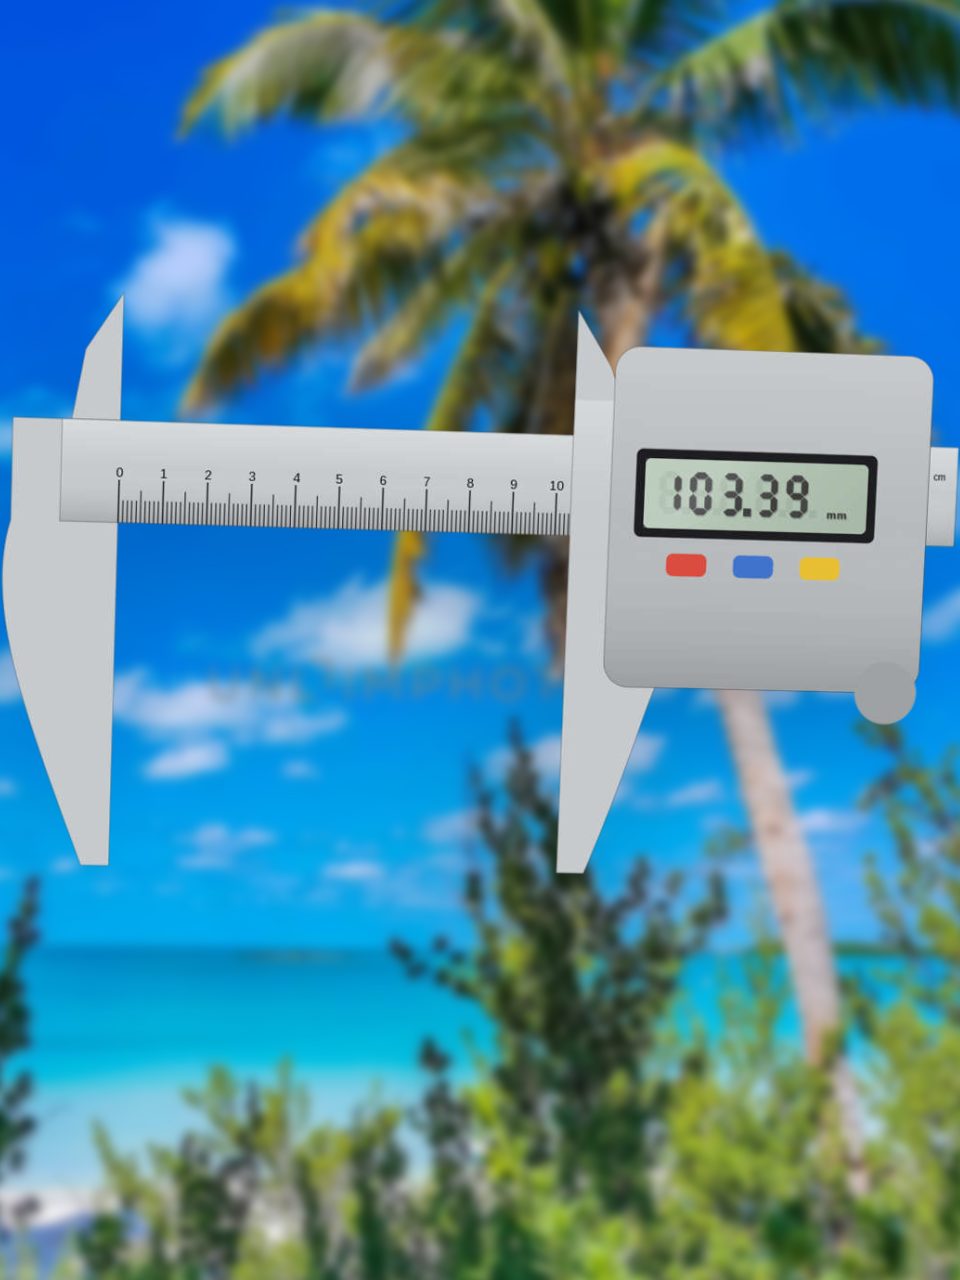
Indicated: 103.39 (mm)
